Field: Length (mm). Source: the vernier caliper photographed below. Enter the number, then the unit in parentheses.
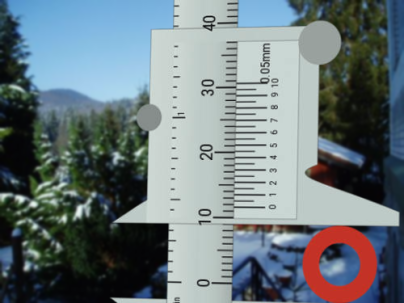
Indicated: 11.6 (mm)
